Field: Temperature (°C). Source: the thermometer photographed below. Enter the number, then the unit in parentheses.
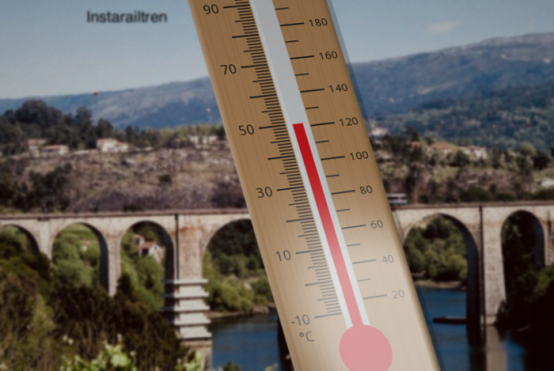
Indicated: 50 (°C)
